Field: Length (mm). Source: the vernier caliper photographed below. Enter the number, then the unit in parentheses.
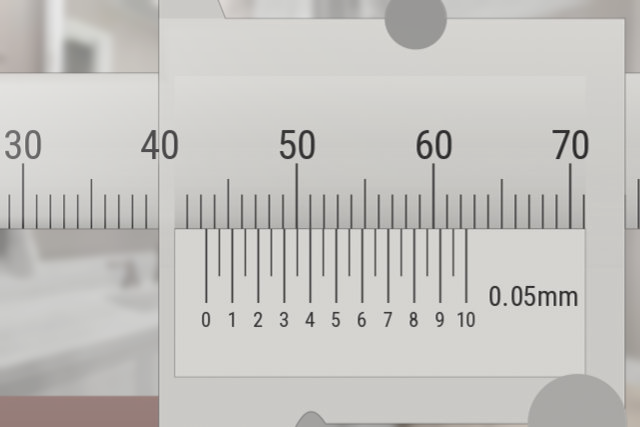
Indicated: 43.4 (mm)
